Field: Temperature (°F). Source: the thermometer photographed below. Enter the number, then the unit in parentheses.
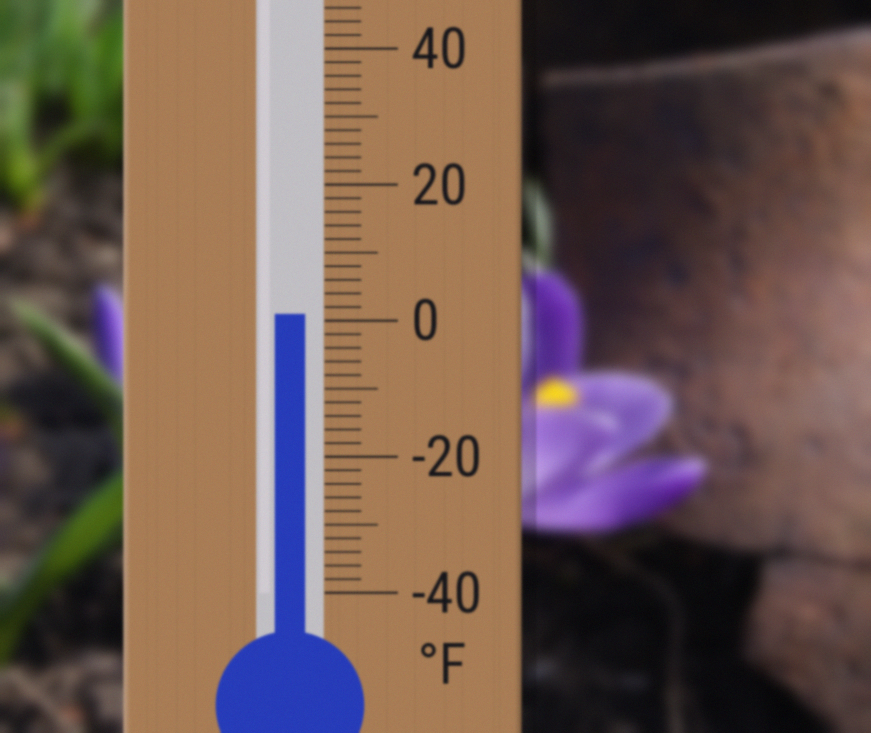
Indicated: 1 (°F)
